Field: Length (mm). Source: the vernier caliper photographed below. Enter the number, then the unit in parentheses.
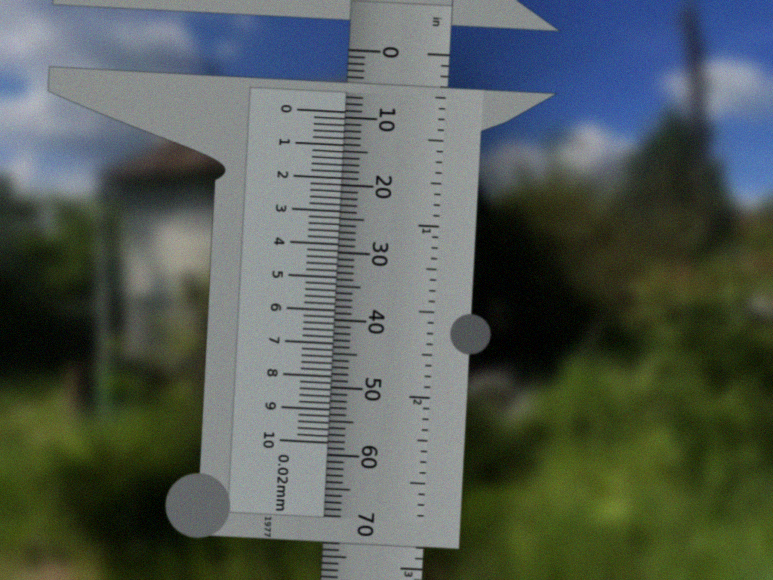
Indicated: 9.2 (mm)
